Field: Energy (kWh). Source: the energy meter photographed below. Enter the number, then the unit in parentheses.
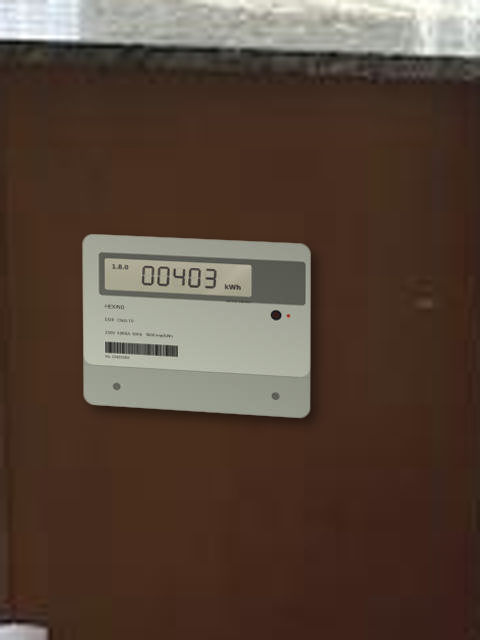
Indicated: 403 (kWh)
